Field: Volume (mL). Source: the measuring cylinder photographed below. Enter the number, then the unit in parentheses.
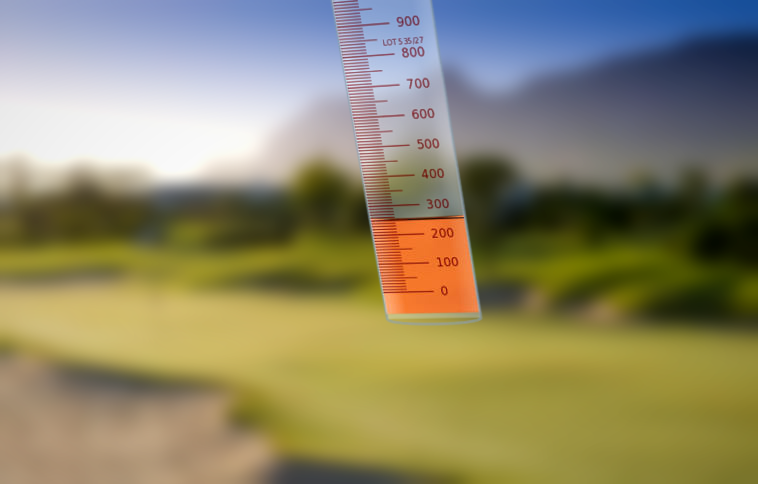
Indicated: 250 (mL)
